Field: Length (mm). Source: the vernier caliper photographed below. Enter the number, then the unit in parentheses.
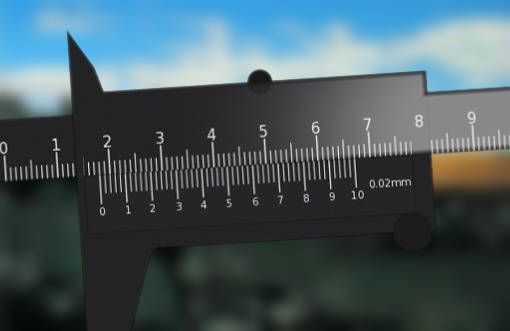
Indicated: 18.0 (mm)
